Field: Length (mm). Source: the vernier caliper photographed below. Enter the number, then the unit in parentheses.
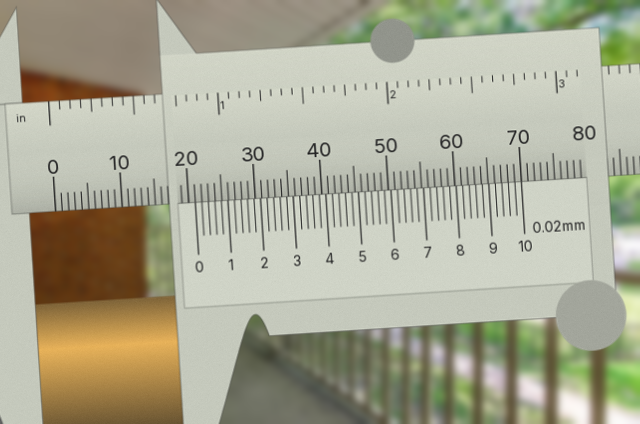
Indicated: 21.0 (mm)
